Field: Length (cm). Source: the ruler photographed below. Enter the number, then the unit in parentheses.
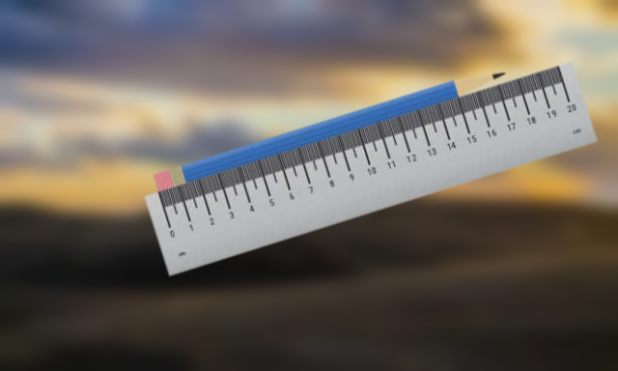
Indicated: 17.5 (cm)
